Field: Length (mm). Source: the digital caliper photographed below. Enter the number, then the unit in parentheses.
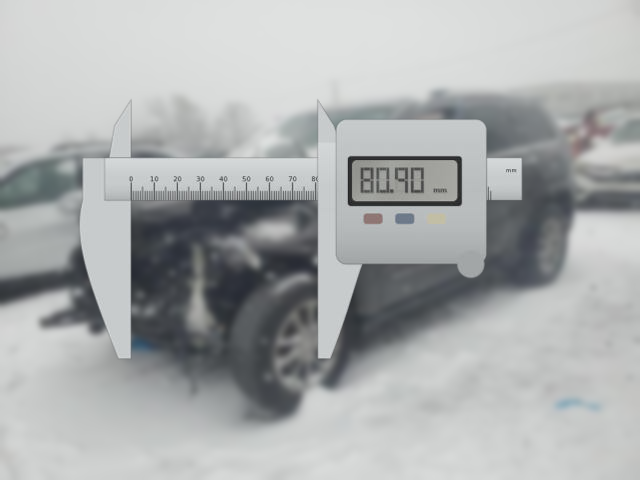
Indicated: 80.90 (mm)
